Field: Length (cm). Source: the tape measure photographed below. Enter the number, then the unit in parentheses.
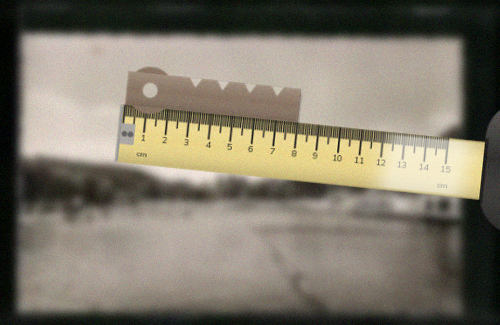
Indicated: 8 (cm)
